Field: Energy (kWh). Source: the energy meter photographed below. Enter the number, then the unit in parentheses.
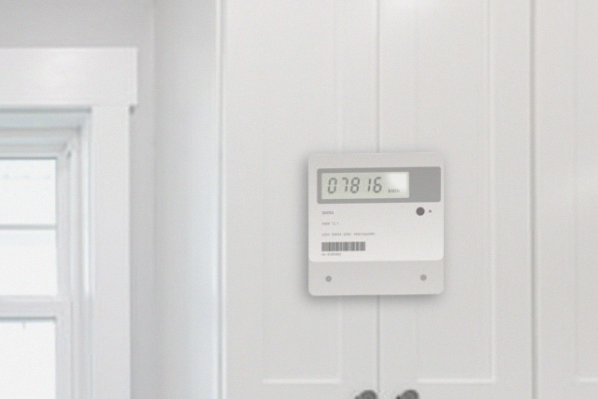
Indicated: 7816 (kWh)
